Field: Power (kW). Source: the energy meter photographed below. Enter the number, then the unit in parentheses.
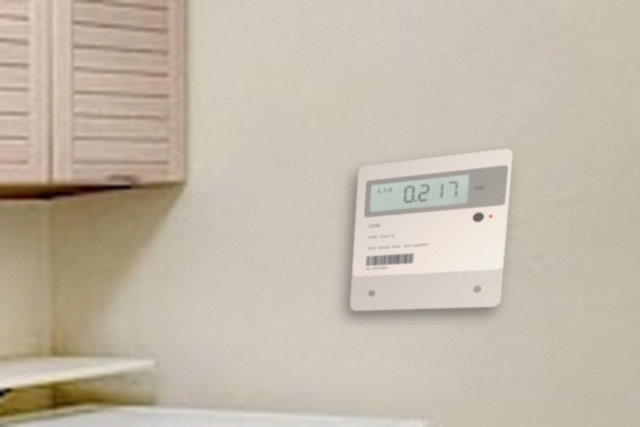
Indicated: 0.217 (kW)
